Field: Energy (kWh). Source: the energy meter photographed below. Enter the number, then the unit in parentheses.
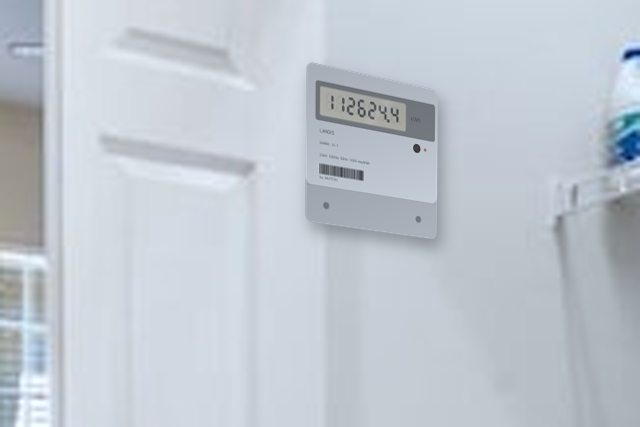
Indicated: 112624.4 (kWh)
